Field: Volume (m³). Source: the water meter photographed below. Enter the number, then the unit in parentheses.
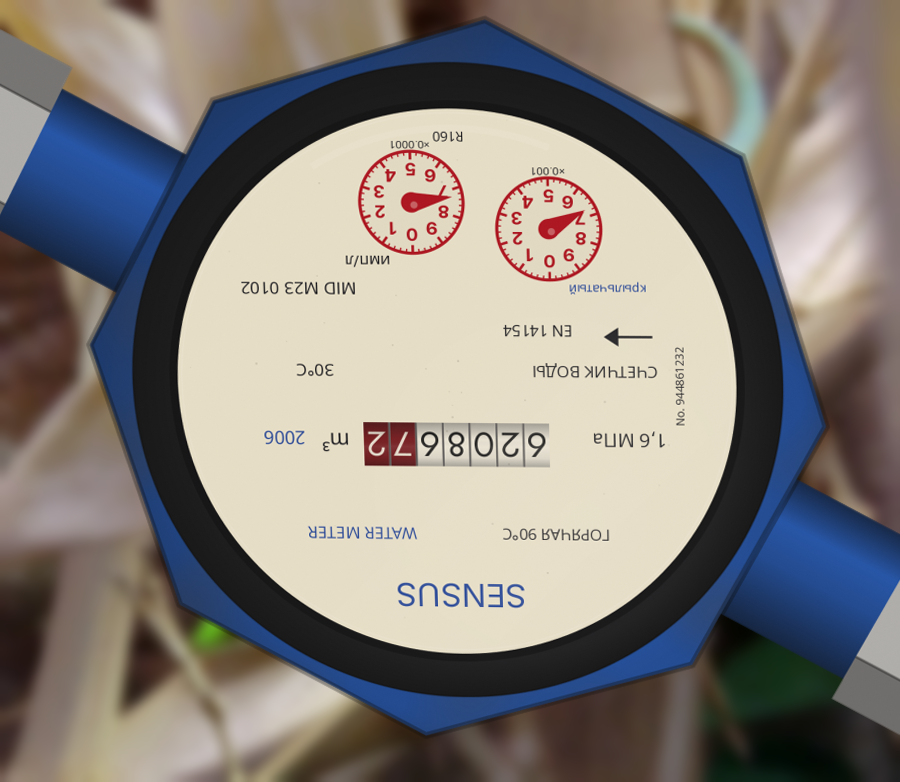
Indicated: 62086.7267 (m³)
